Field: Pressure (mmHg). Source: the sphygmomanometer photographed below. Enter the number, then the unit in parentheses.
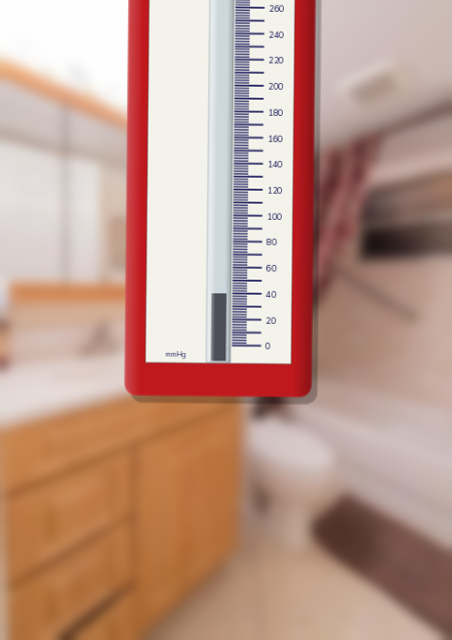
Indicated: 40 (mmHg)
